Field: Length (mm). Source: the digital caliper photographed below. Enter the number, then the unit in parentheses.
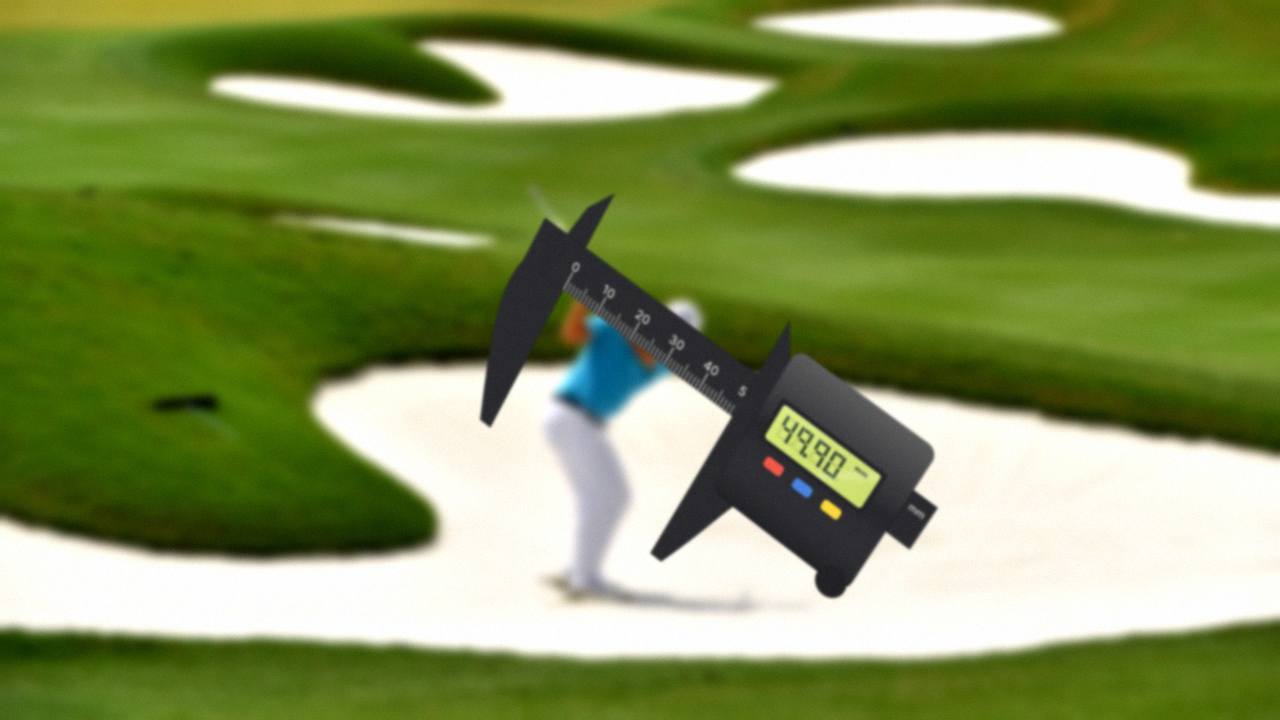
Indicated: 49.90 (mm)
